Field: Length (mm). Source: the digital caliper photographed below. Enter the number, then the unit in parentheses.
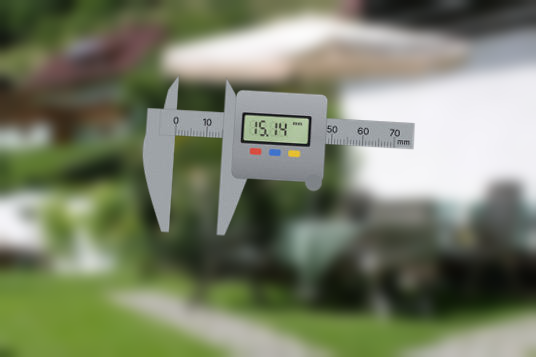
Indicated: 15.14 (mm)
